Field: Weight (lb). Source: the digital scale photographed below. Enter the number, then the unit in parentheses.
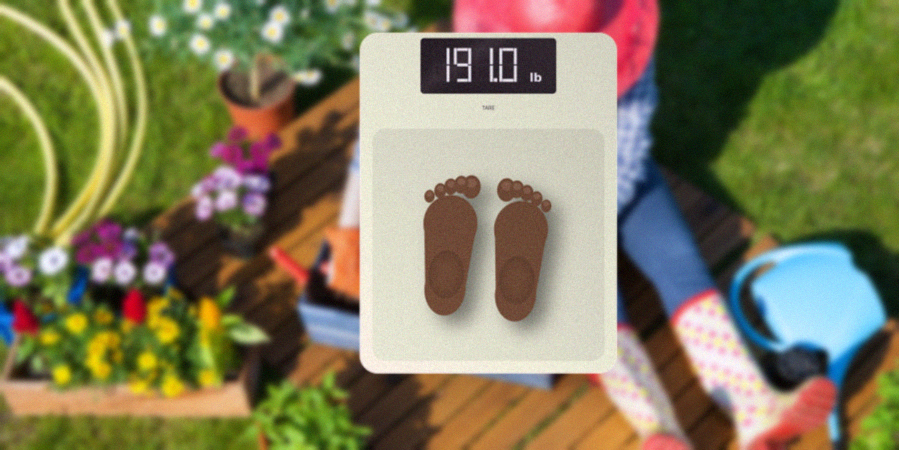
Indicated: 191.0 (lb)
